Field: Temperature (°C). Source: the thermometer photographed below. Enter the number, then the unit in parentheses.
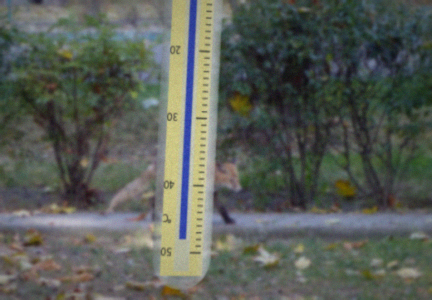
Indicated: 48 (°C)
